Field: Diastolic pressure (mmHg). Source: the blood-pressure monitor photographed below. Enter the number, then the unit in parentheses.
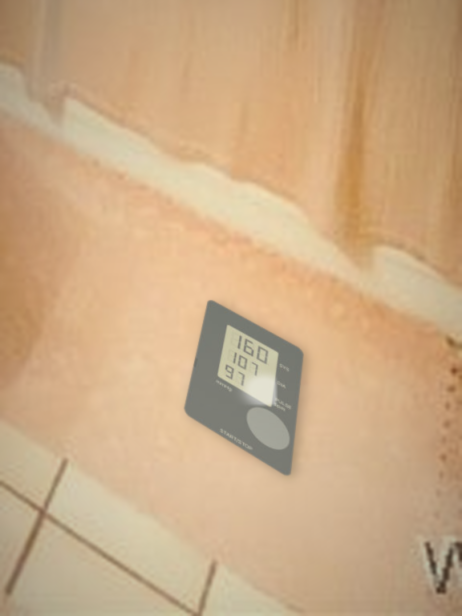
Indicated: 107 (mmHg)
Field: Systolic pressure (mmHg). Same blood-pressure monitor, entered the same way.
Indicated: 160 (mmHg)
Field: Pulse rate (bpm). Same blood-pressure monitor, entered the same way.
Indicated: 97 (bpm)
